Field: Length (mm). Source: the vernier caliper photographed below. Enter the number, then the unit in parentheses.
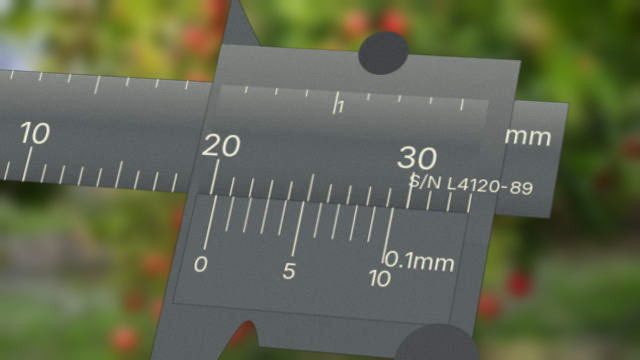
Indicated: 20.3 (mm)
